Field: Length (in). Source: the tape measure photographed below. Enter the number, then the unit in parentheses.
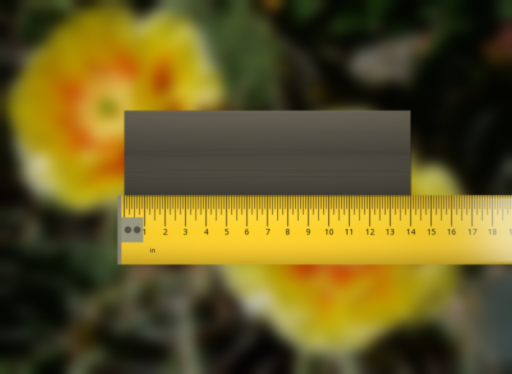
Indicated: 14 (in)
